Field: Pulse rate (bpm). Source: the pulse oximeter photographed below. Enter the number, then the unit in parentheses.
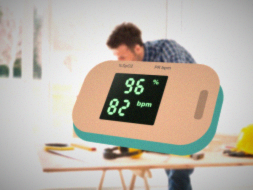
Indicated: 82 (bpm)
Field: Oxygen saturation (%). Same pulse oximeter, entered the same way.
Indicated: 96 (%)
